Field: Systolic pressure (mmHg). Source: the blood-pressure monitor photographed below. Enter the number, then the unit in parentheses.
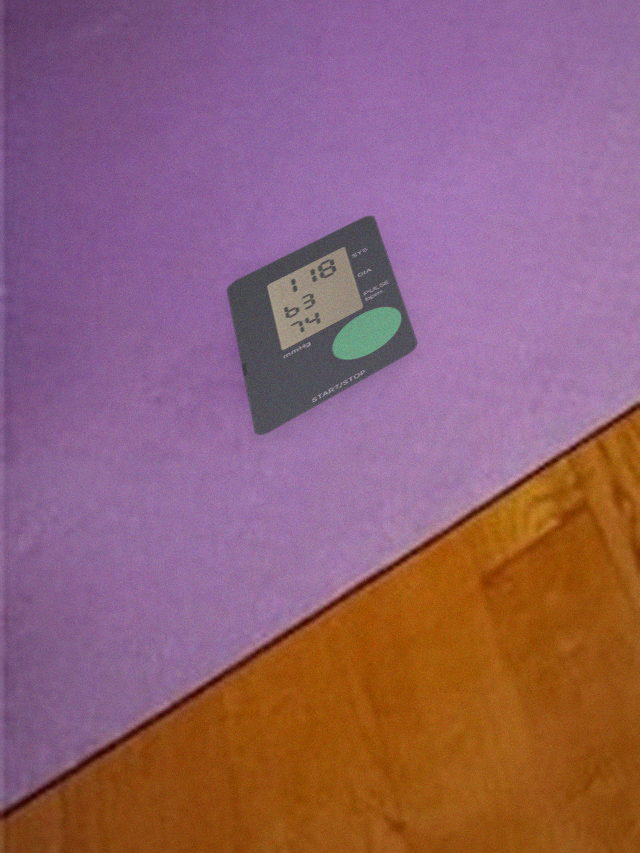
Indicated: 118 (mmHg)
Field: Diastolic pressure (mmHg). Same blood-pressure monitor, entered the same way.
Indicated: 63 (mmHg)
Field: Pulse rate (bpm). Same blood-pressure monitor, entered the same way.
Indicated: 74 (bpm)
